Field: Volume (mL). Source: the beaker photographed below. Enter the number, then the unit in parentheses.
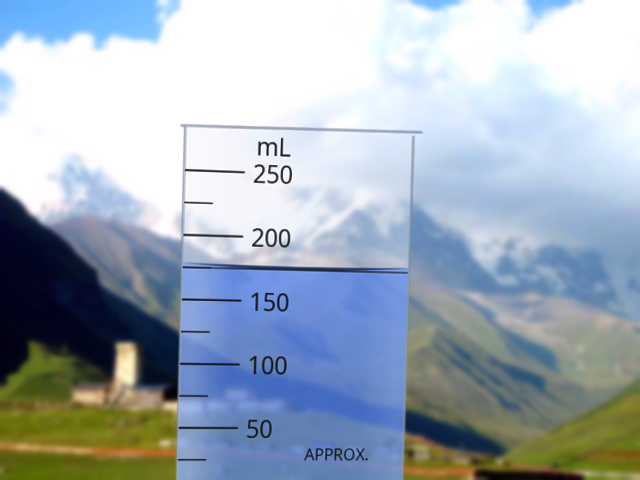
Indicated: 175 (mL)
